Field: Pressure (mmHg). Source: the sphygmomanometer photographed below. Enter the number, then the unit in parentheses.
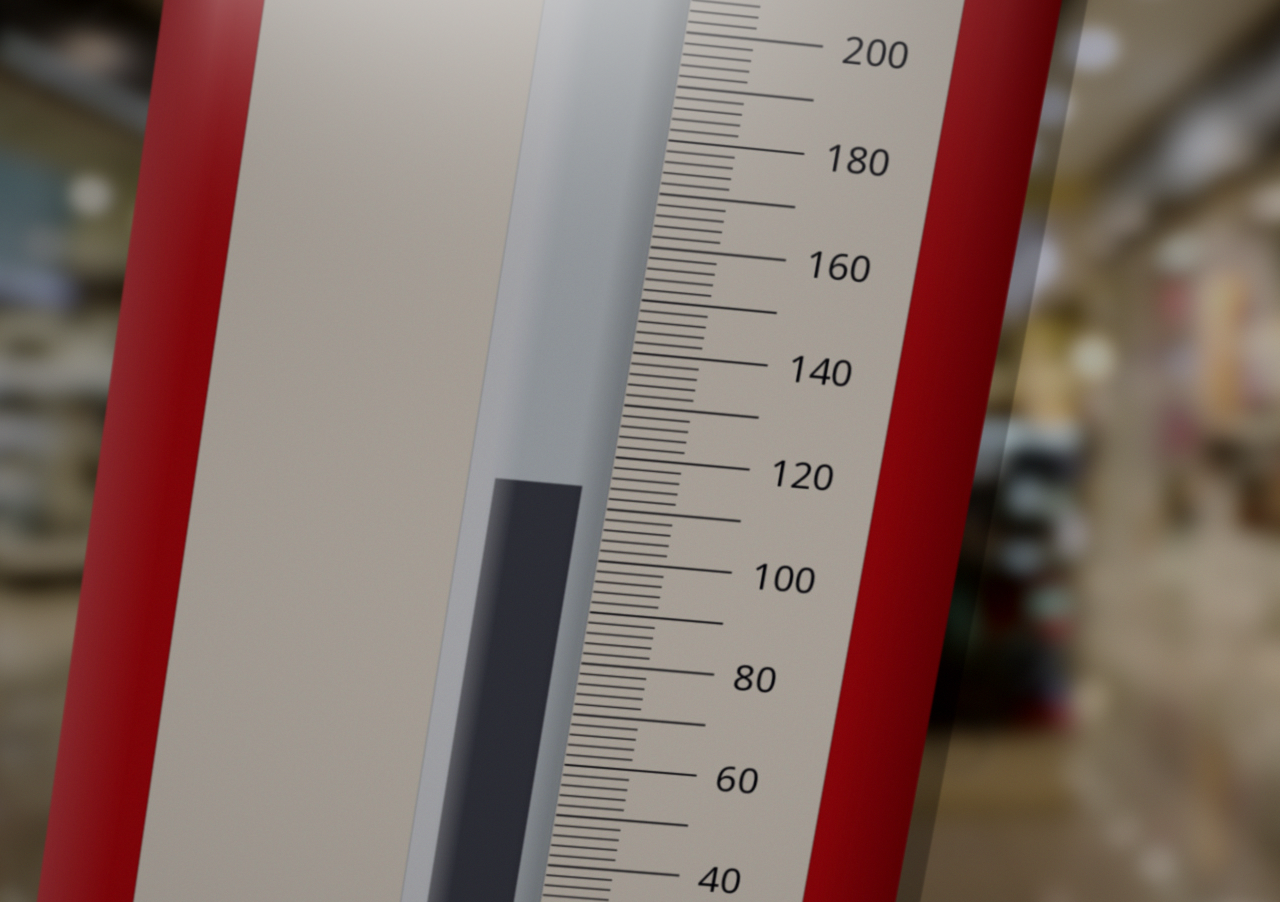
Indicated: 114 (mmHg)
